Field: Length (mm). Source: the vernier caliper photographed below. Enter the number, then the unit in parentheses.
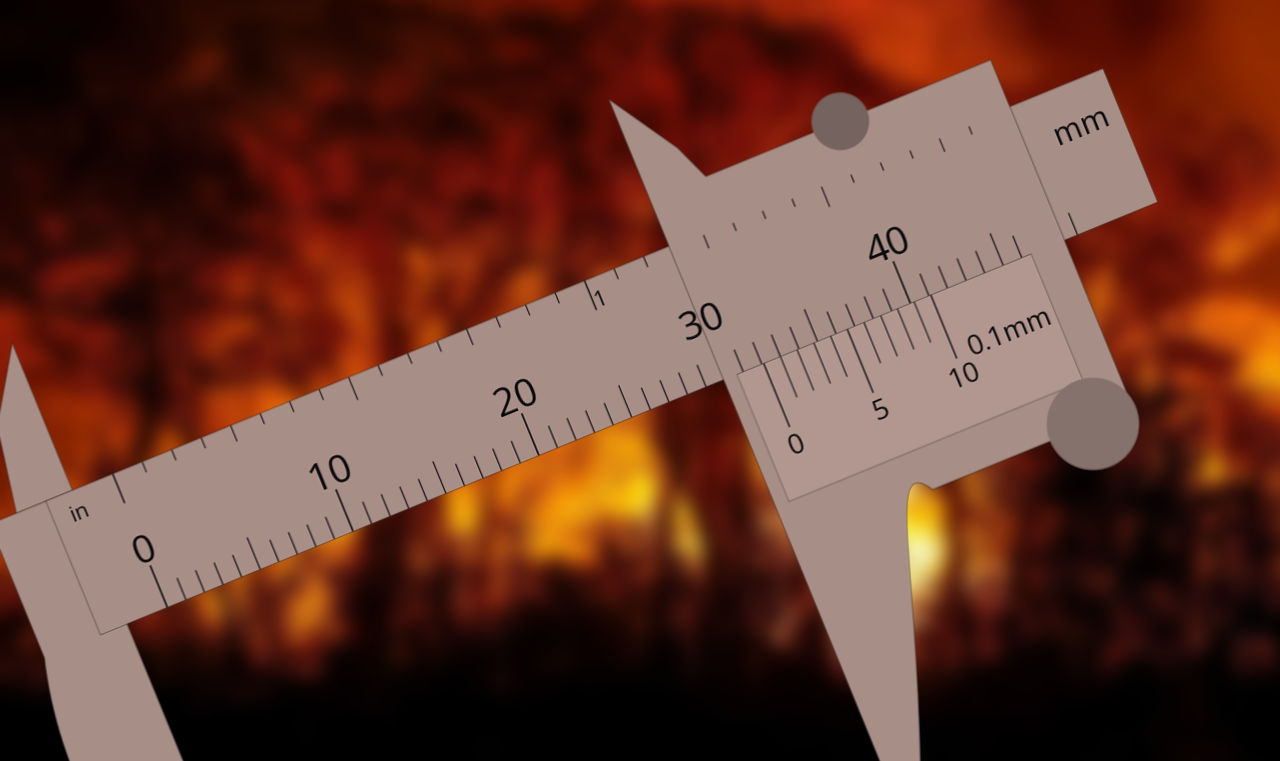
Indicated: 32.1 (mm)
